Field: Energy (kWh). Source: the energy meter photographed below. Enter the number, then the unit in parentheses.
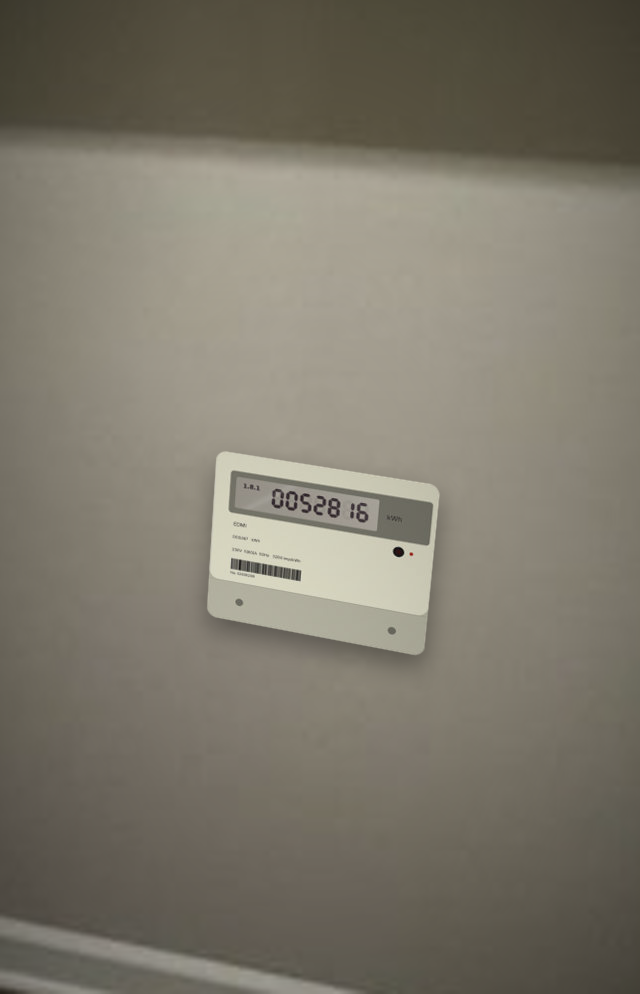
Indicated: 52816 (kWh)
